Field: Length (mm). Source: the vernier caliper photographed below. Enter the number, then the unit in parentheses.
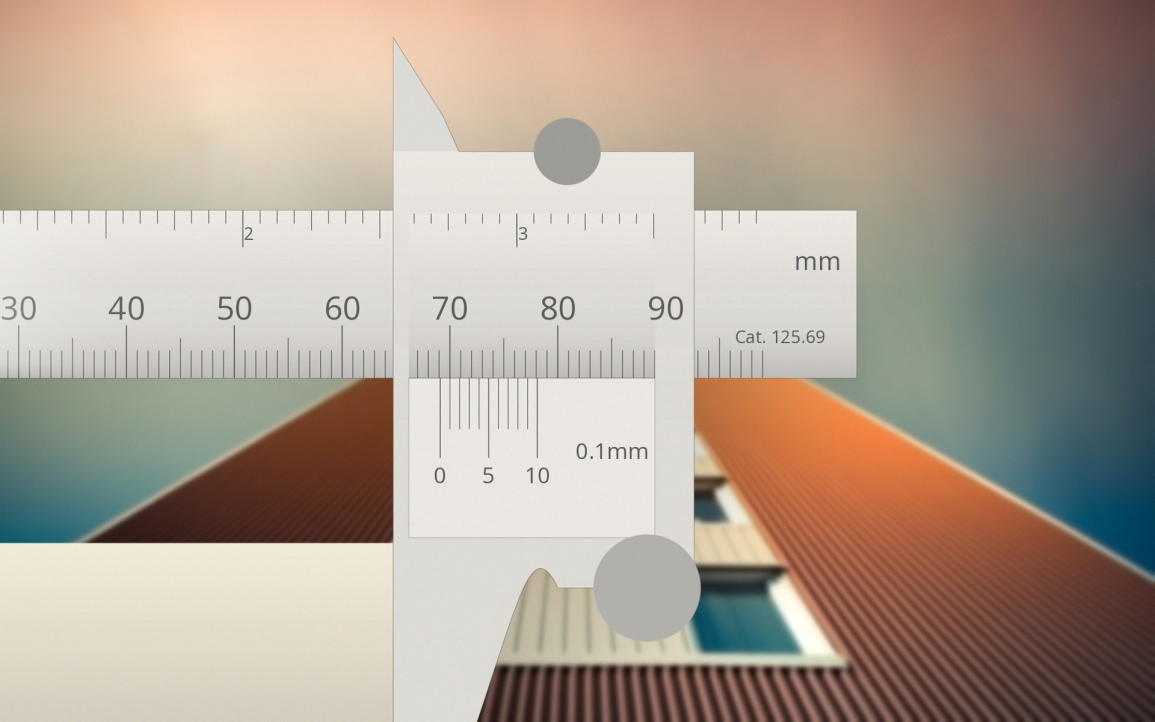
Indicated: 69.1 (mm)
